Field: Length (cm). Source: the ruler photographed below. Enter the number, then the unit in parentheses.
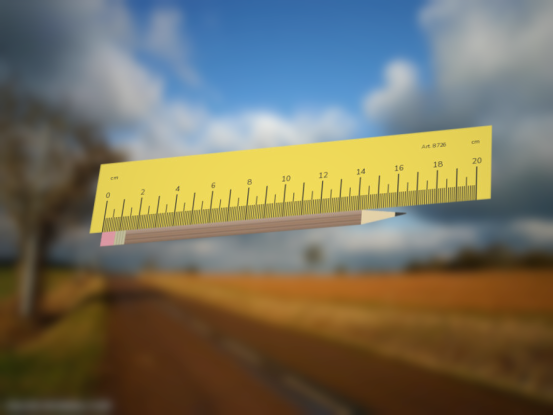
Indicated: 16.5 (cm)
